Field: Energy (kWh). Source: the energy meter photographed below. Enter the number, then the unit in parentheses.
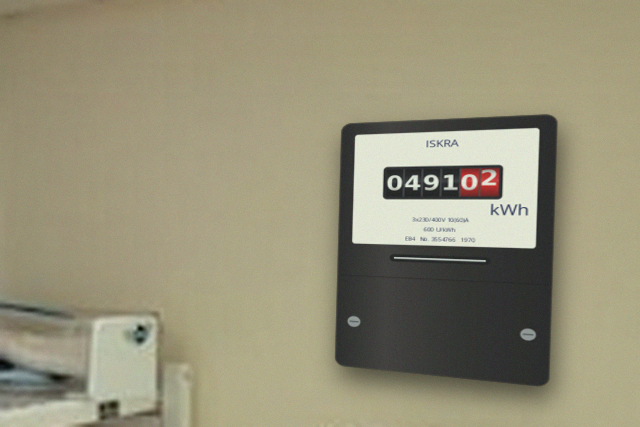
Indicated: 491.02 (kWh)
